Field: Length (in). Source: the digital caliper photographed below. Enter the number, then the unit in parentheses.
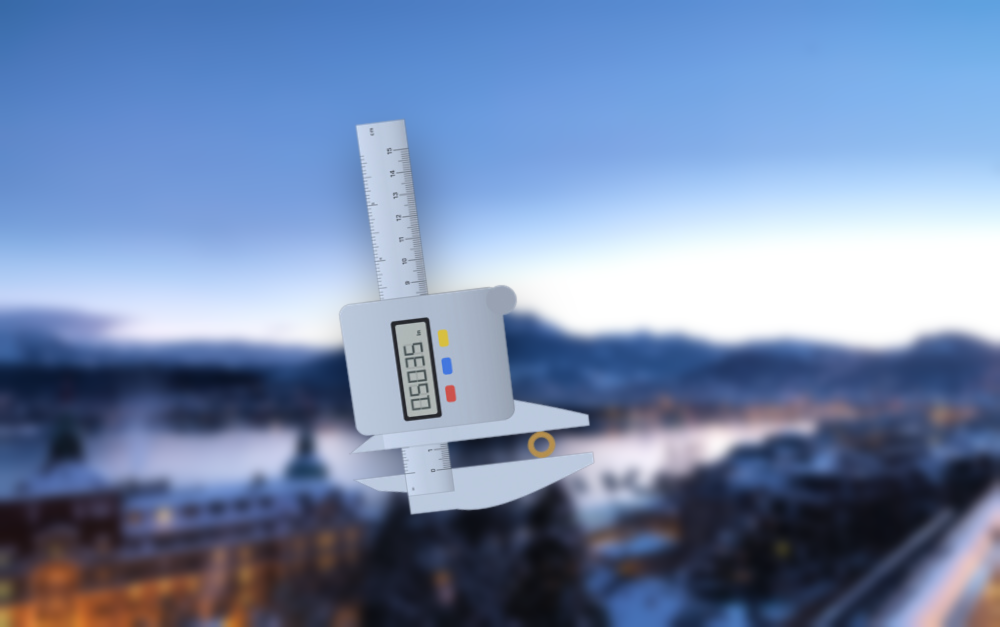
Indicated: 0.5035 (in)
